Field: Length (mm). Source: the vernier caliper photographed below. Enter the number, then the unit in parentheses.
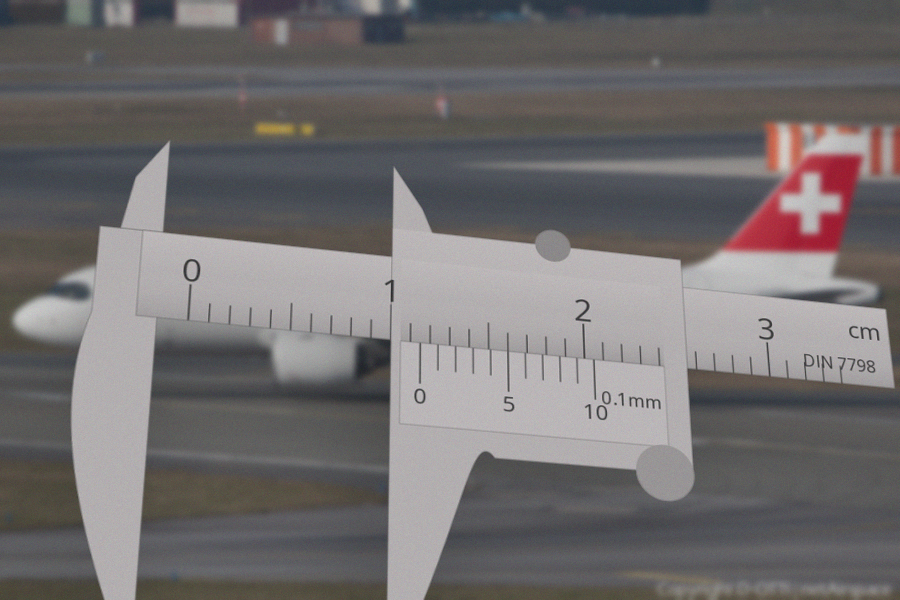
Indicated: 11.5 (mm)
